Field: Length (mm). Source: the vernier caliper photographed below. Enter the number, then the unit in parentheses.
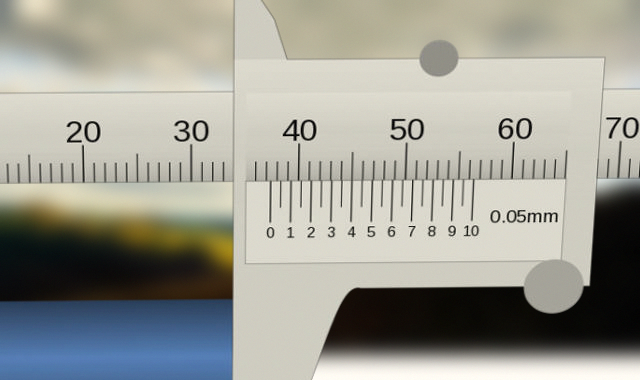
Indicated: 37.4 (mm)
